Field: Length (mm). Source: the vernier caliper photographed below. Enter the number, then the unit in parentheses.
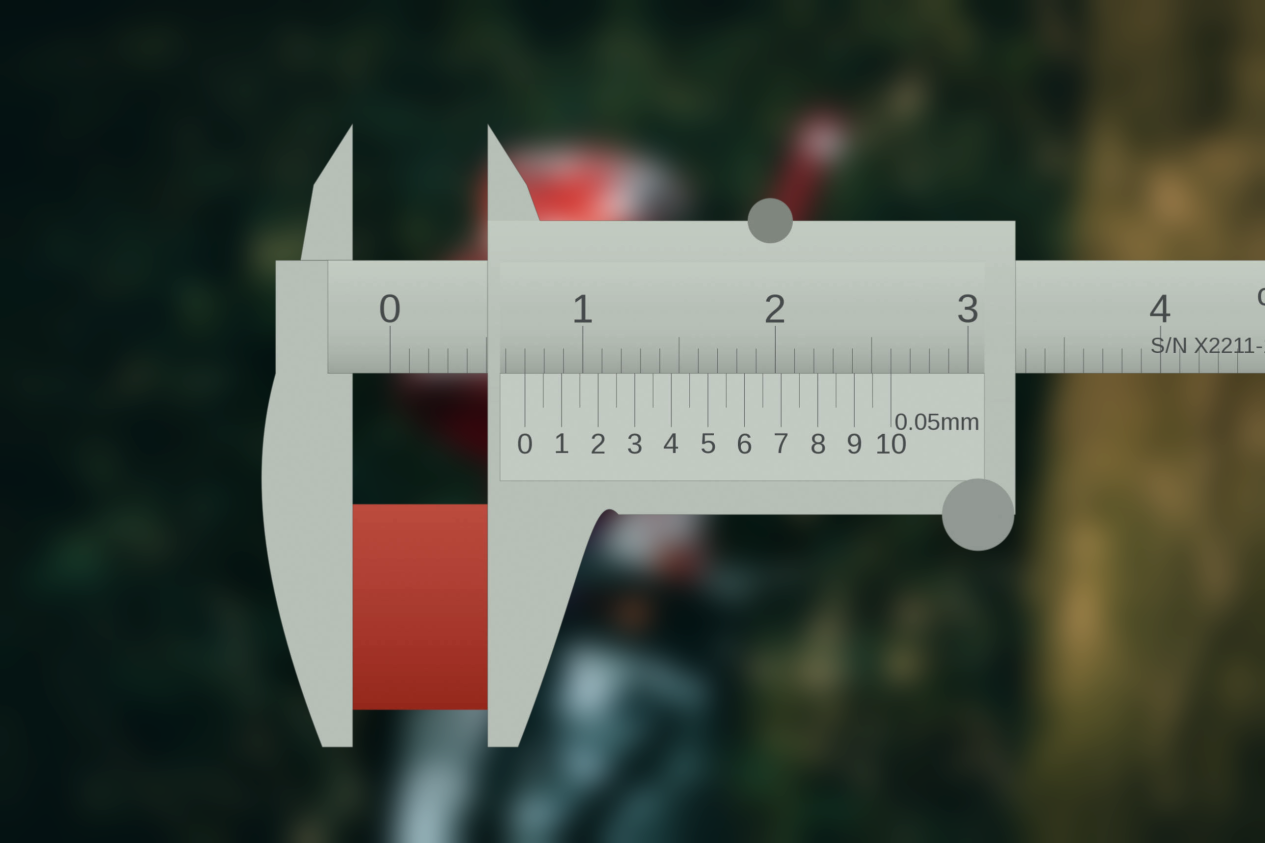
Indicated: 7.0 (mm)
